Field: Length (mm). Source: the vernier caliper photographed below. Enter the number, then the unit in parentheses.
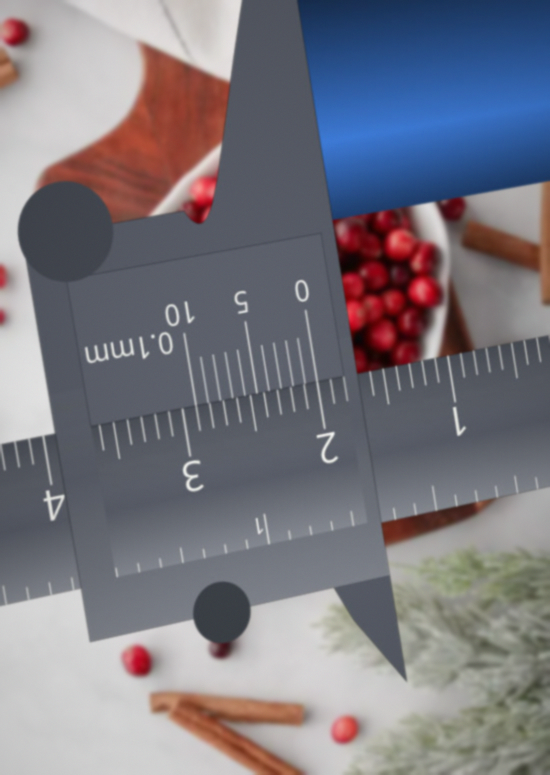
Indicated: 20.0 (mm)
